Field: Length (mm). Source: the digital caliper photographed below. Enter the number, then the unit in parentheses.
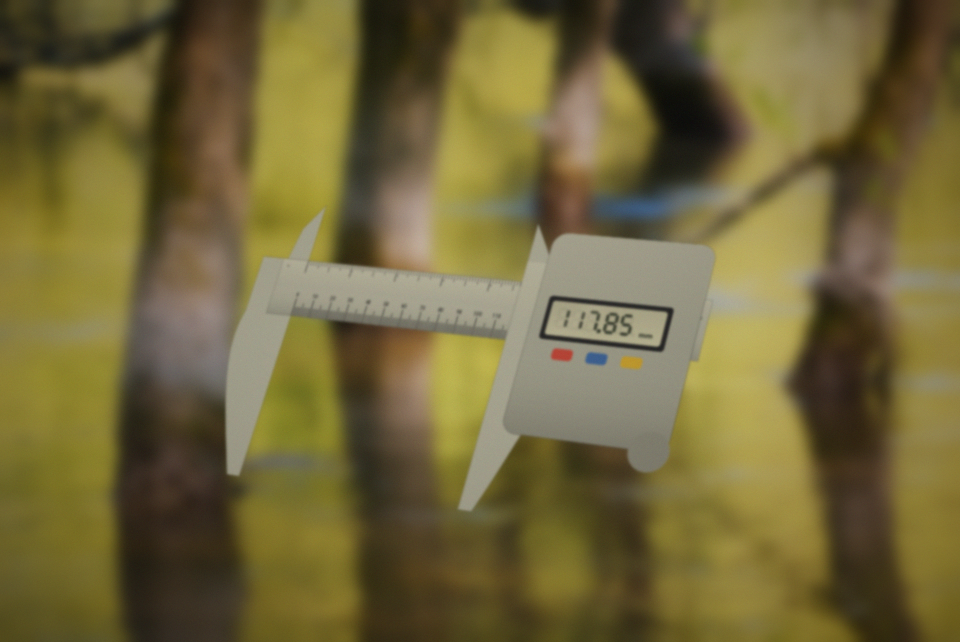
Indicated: 117.85 (mm)
